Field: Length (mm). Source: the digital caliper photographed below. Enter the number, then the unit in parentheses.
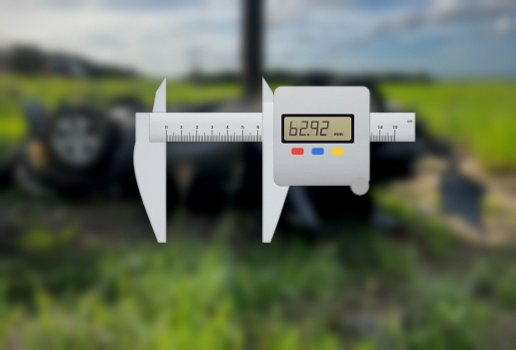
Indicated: 62.92 (mm)
